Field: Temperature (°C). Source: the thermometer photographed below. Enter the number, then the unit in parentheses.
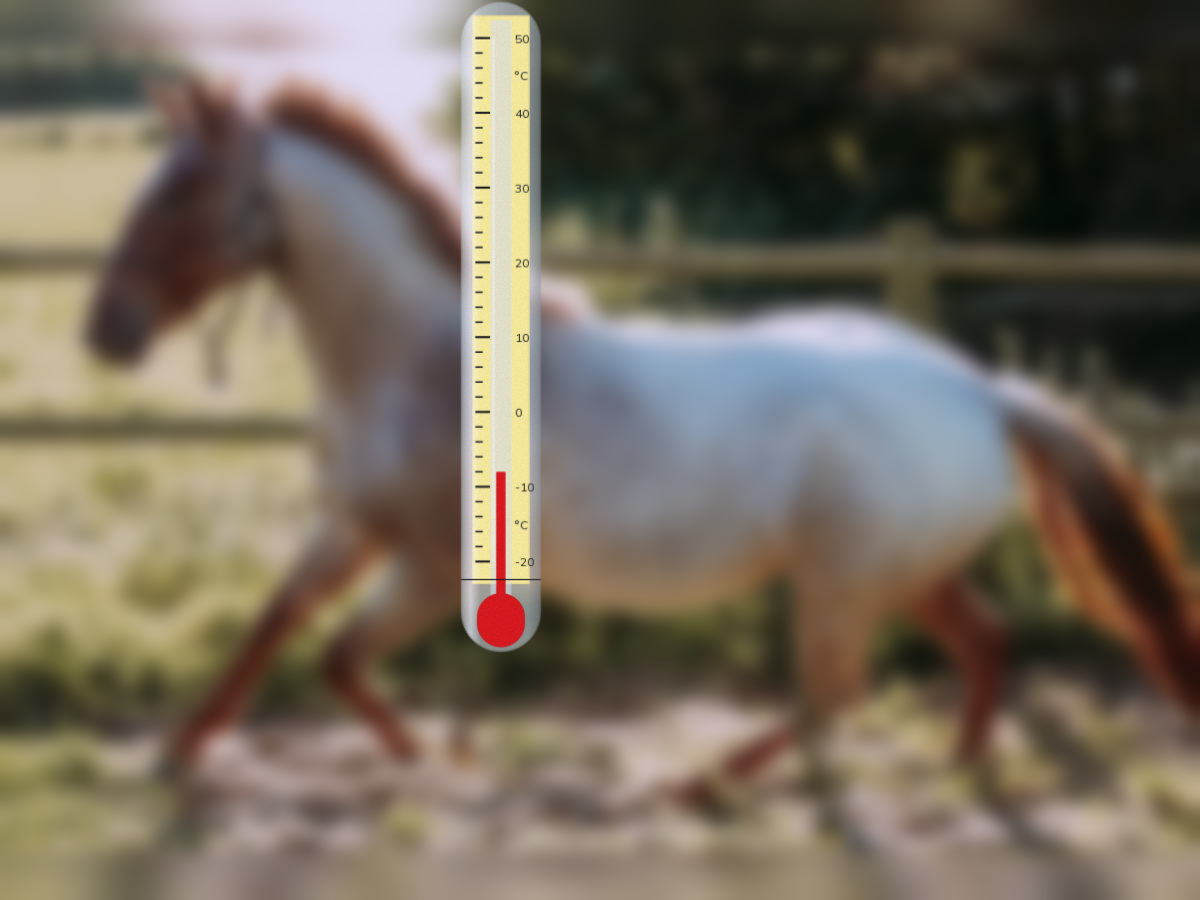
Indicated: -8 (°C)
